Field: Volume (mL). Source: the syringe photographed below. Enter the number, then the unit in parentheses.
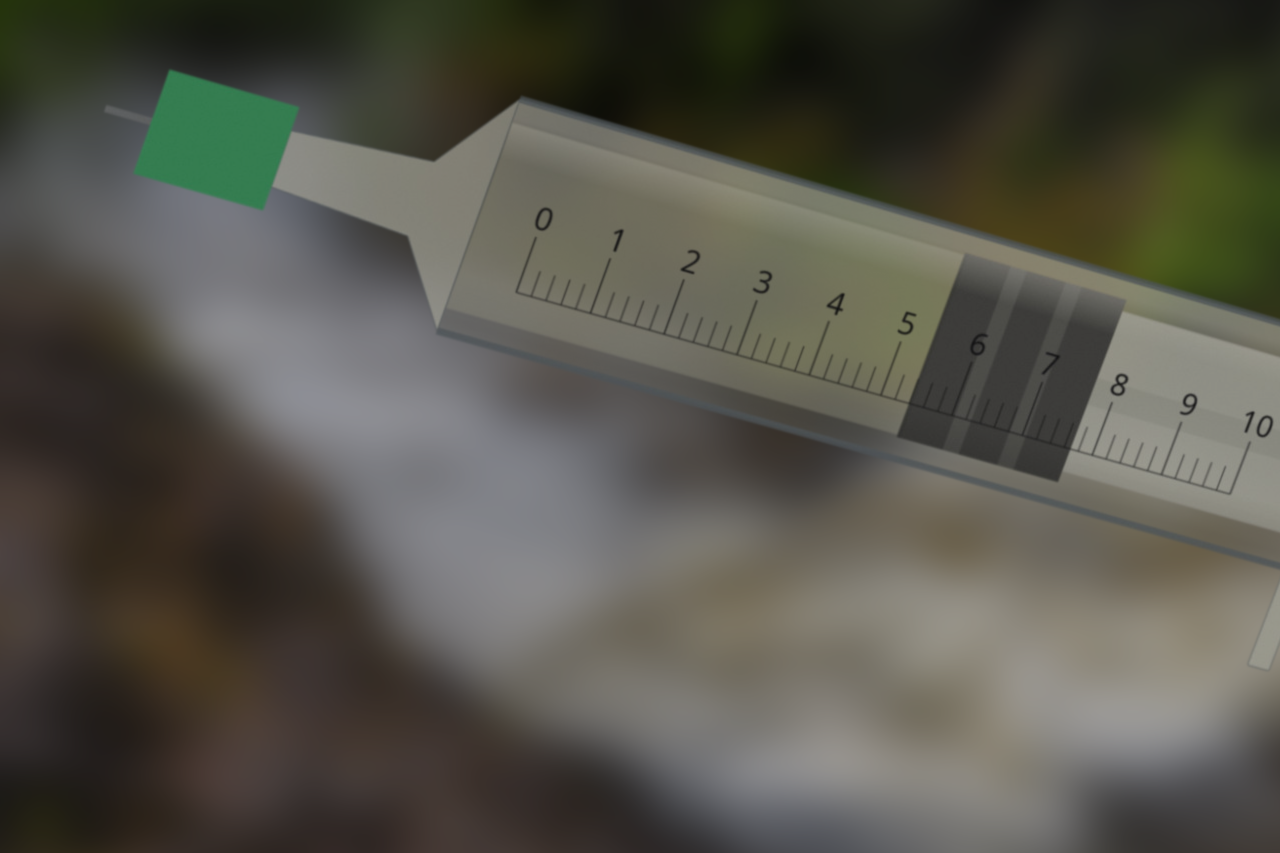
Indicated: 5.4 (mL)
